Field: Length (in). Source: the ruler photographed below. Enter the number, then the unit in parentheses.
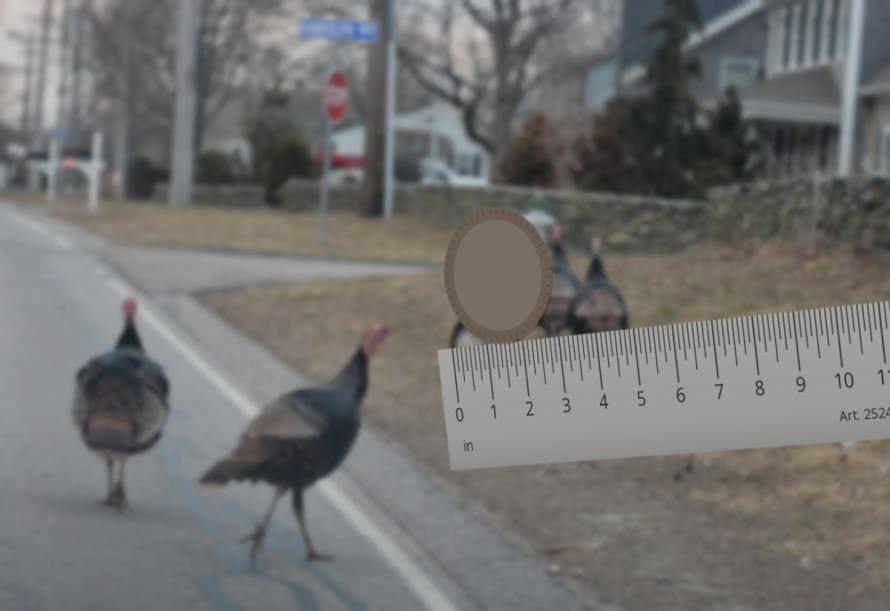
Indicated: 3 (in)
